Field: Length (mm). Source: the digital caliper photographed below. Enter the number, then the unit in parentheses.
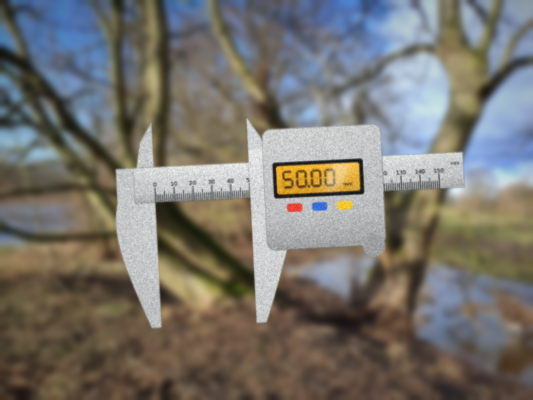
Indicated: 50.00 (mm)
